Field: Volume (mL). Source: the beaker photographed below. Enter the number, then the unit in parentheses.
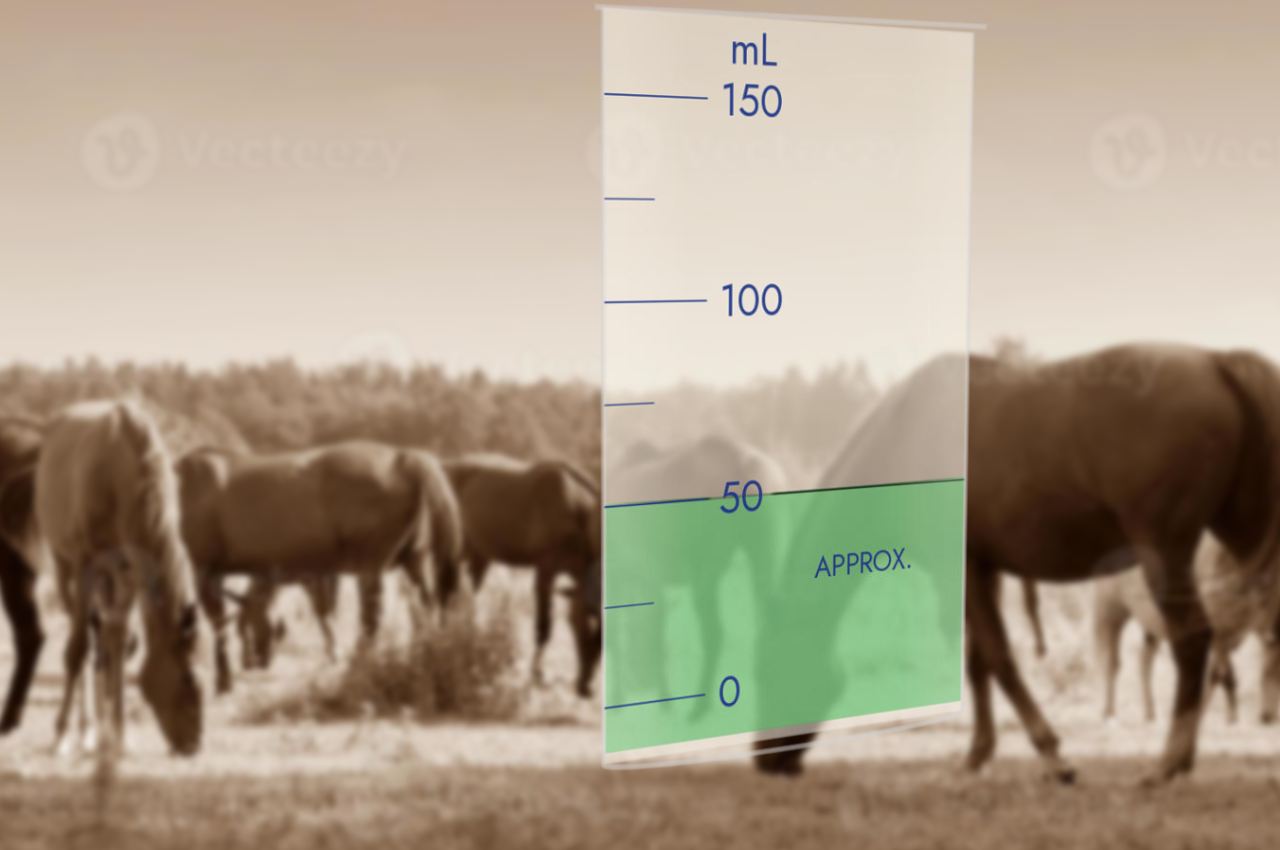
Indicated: 50 (mL)
